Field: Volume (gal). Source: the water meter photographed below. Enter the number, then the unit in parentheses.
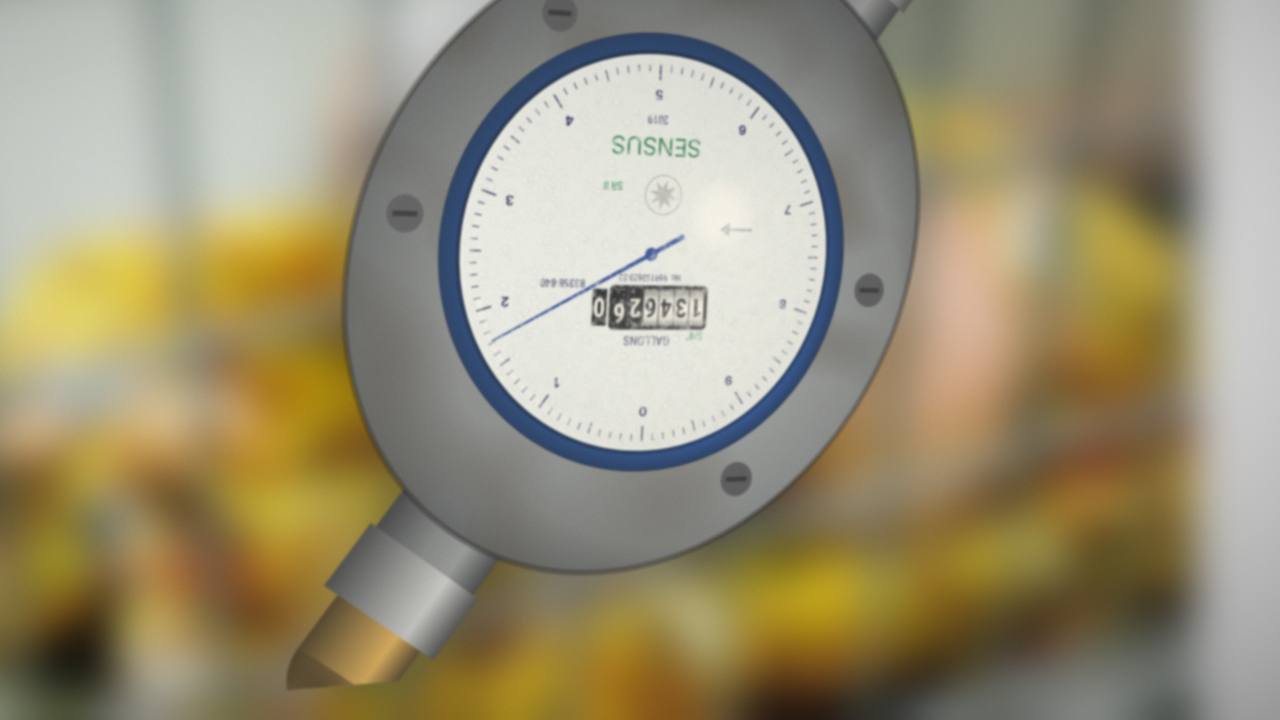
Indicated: 1346261.7 (gal)
